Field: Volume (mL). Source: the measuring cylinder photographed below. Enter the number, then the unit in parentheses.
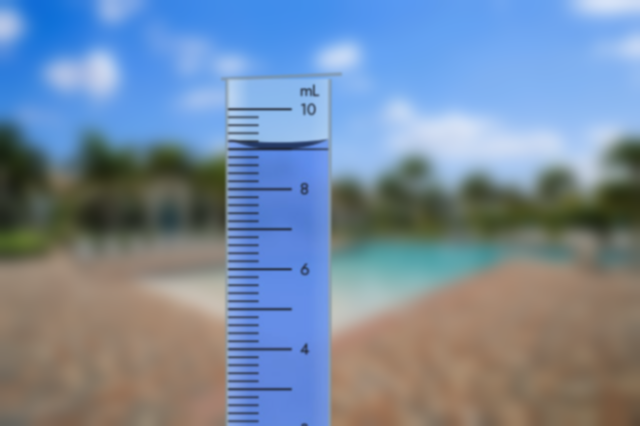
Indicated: 9 (mL)
